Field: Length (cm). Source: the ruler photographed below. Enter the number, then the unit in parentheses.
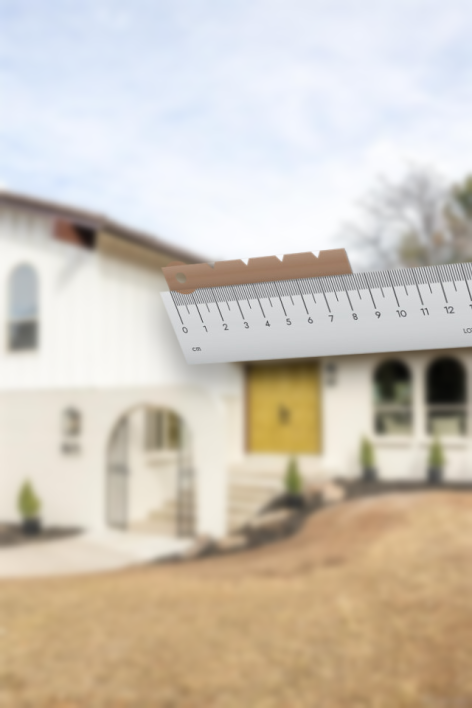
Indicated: 8.5 (cm)
